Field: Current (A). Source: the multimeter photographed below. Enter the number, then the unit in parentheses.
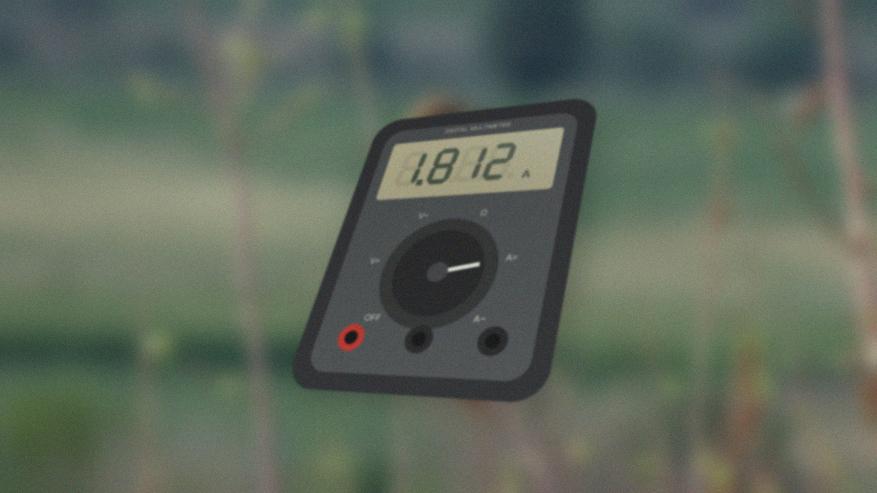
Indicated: 1.812 (A)
